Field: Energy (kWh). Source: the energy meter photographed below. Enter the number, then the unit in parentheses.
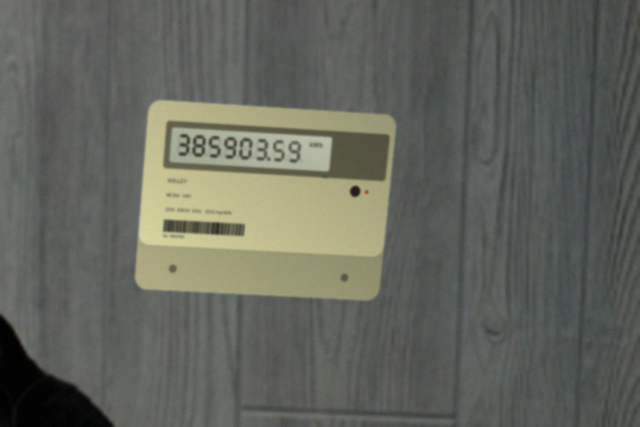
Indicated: 385903.59 (kWh)
